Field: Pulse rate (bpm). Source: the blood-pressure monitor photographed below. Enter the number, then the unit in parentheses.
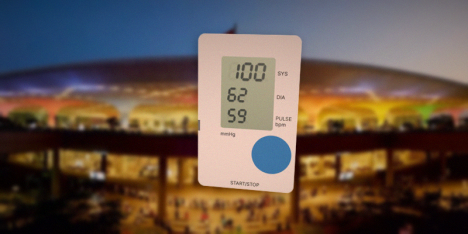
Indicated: 59 (bpm)
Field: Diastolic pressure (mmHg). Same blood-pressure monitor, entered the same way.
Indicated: 62 (mmHg)
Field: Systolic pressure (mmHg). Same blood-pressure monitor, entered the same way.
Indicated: 100 (mmHg)
